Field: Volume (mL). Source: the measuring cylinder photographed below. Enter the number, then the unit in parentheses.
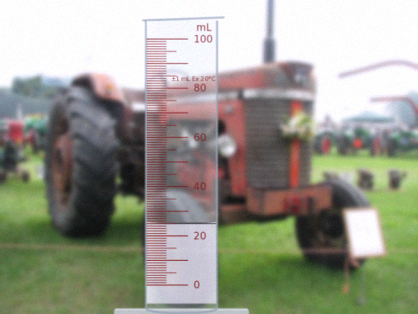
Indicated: 25 (mL)
